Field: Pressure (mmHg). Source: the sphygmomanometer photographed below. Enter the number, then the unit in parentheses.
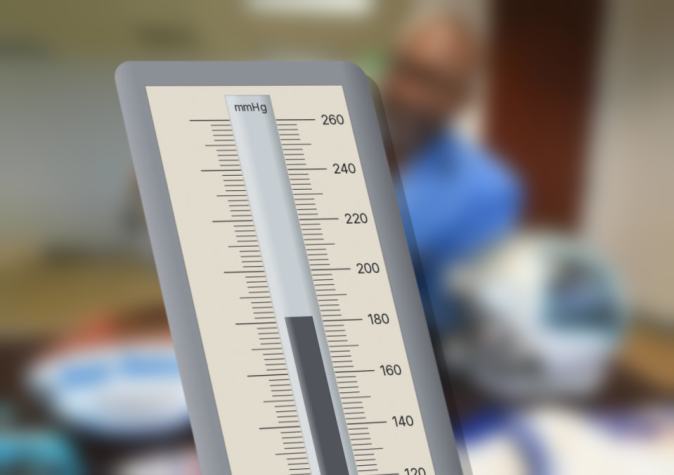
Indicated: 182 (mmHg)
